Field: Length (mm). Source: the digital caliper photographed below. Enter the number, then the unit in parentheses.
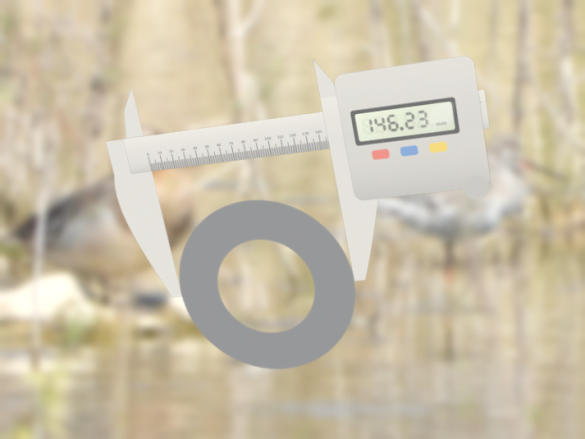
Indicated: 146.23 (mm)
